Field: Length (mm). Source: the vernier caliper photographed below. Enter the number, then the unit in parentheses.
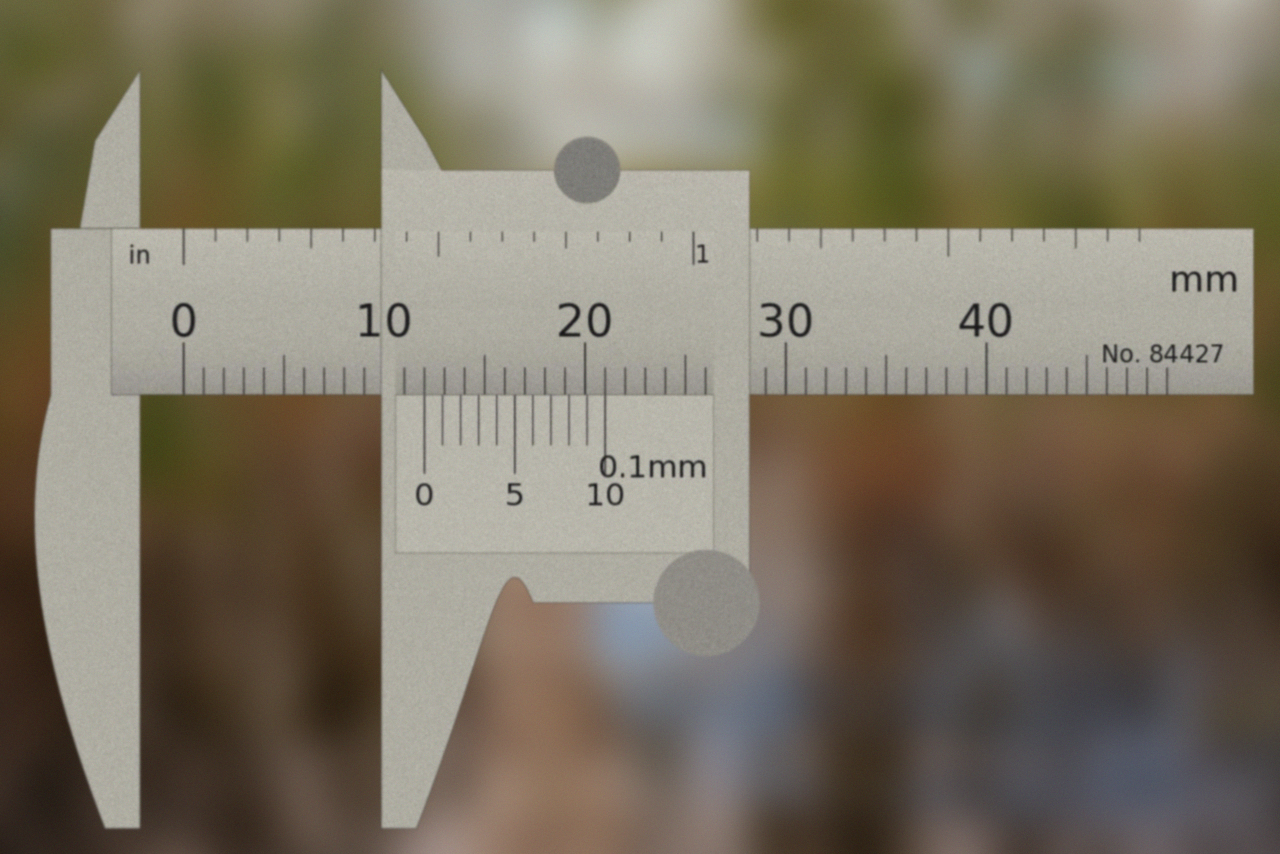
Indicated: 12.0 (mm)
